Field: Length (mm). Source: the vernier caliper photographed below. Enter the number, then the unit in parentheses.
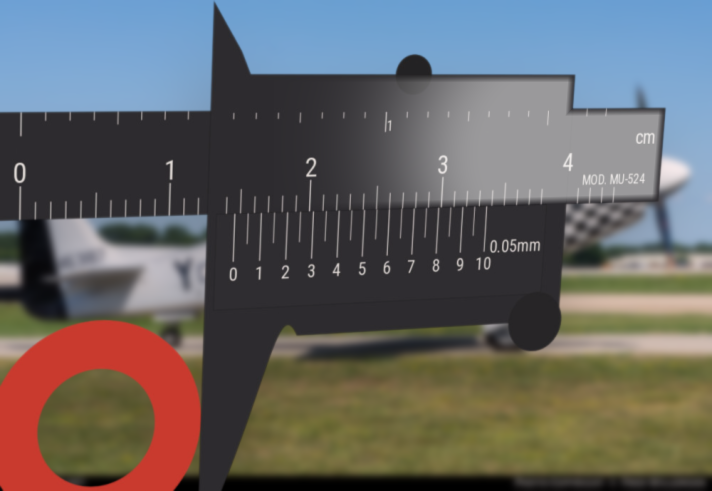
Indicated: 14.6 (mm)
